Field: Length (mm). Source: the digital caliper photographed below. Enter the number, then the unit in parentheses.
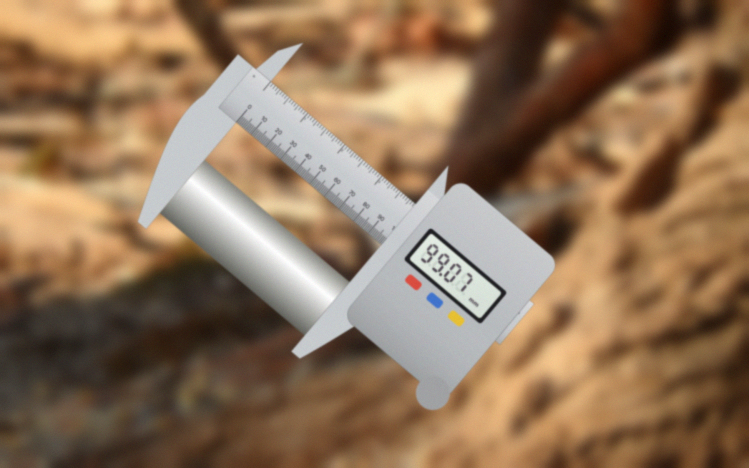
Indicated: 99.07 (mm)
